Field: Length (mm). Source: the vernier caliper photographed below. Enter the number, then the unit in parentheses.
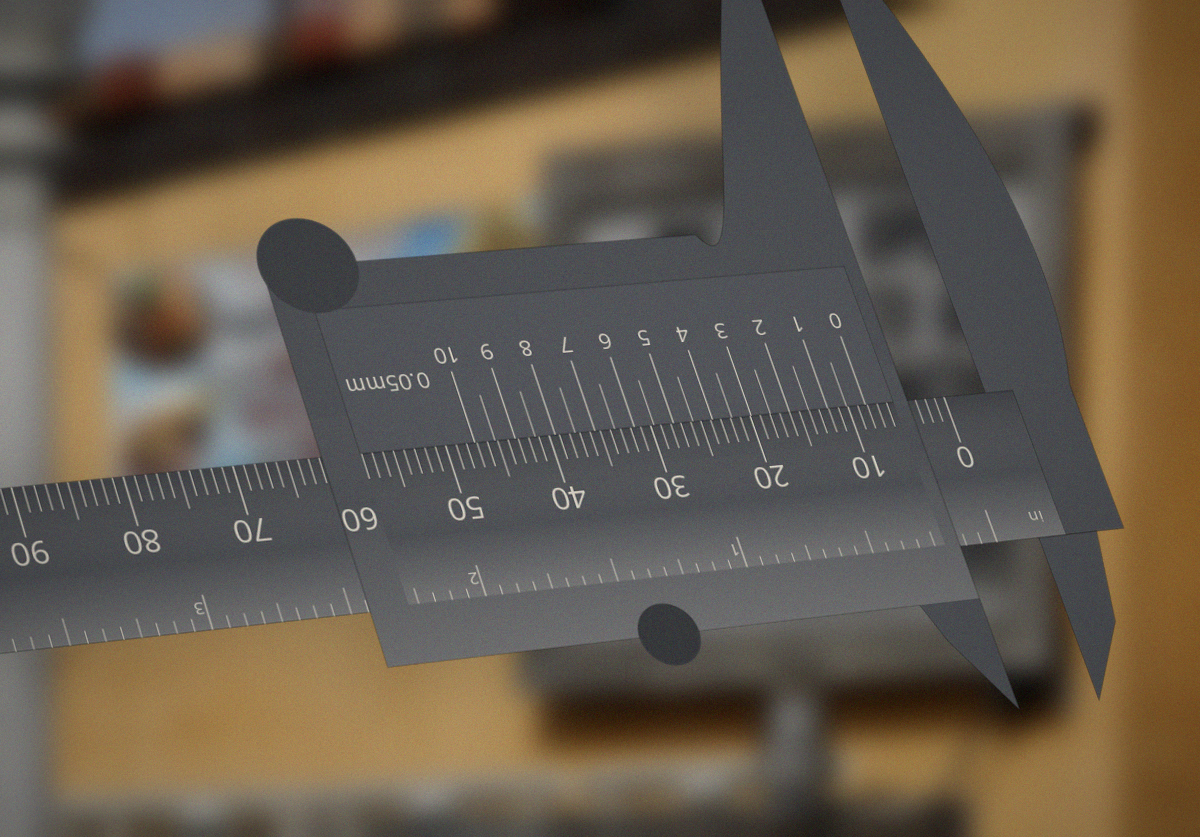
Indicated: 8.2 (mm)
